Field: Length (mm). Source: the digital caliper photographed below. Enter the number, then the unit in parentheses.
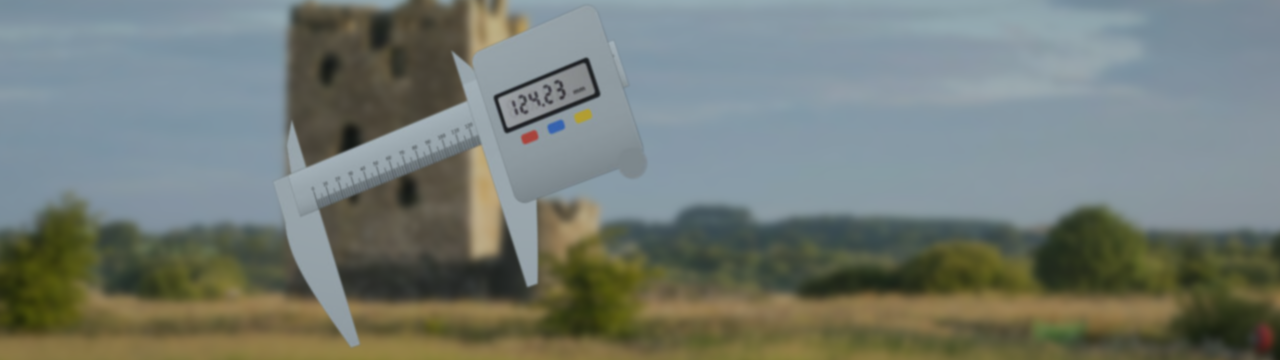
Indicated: 124.23 (mm)
